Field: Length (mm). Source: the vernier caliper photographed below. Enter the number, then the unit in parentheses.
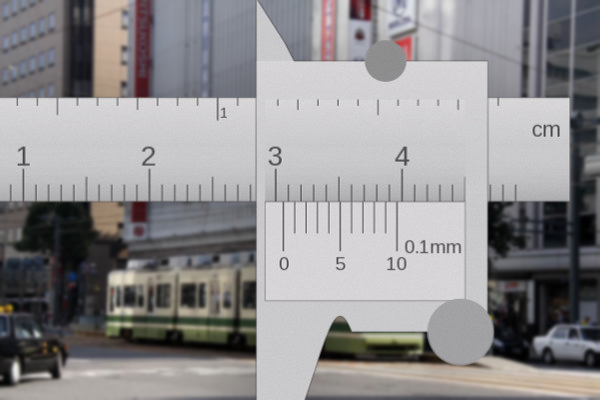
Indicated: 30.6 (mm)
